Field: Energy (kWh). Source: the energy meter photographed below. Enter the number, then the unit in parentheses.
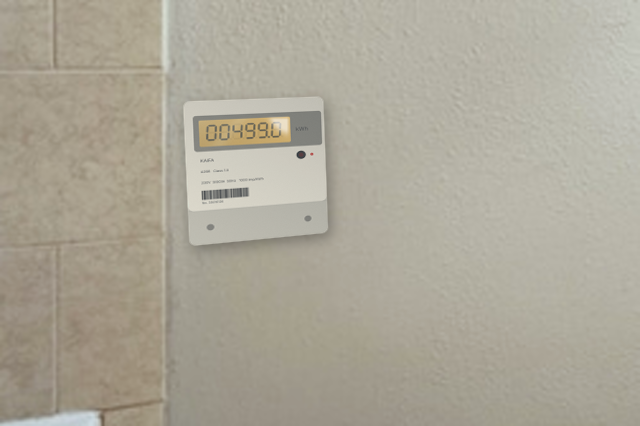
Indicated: 499.0 (kWh)
